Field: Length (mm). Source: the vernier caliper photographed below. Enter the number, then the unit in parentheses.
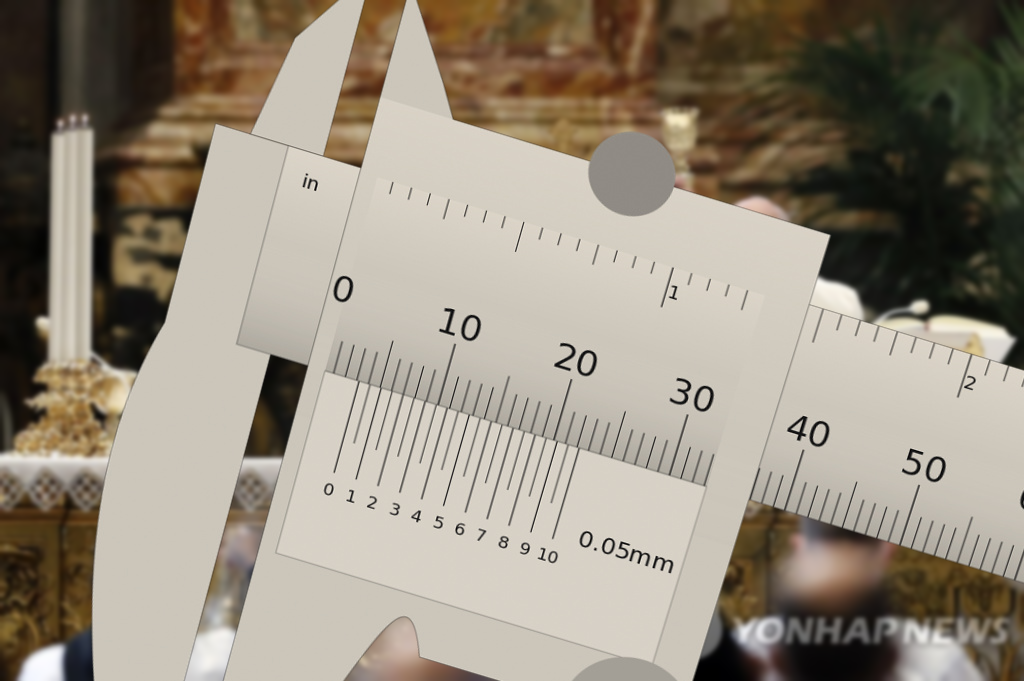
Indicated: 3.2 (mm)
